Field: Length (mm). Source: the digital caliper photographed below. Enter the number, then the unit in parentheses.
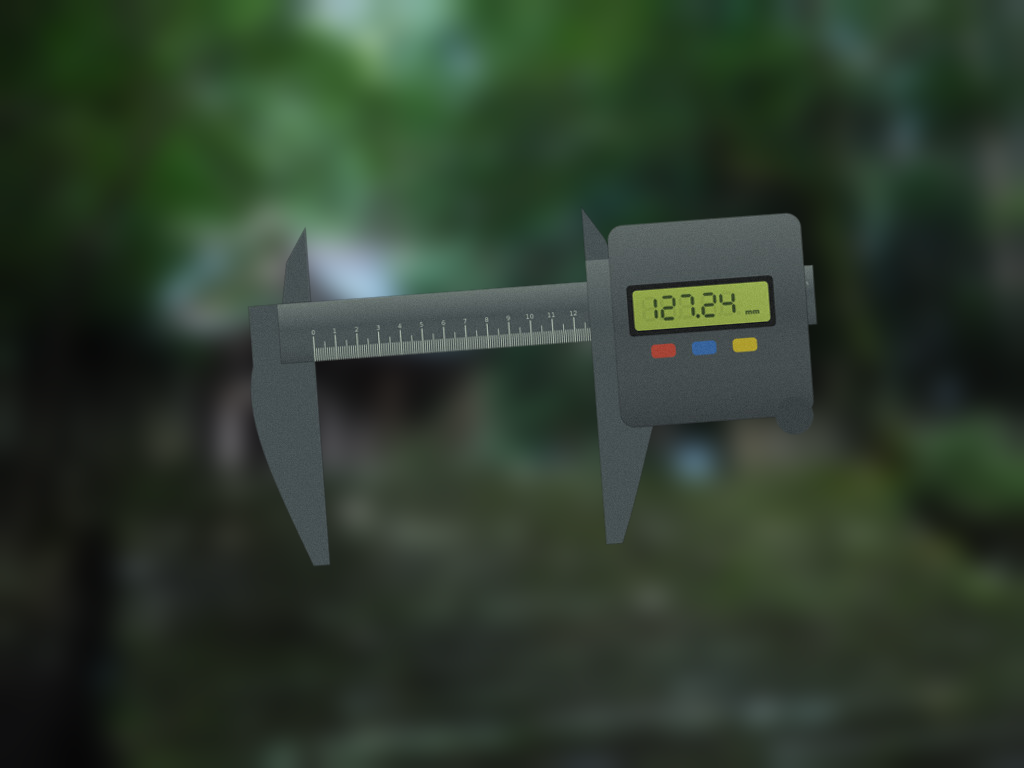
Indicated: 127.24 (mm)
